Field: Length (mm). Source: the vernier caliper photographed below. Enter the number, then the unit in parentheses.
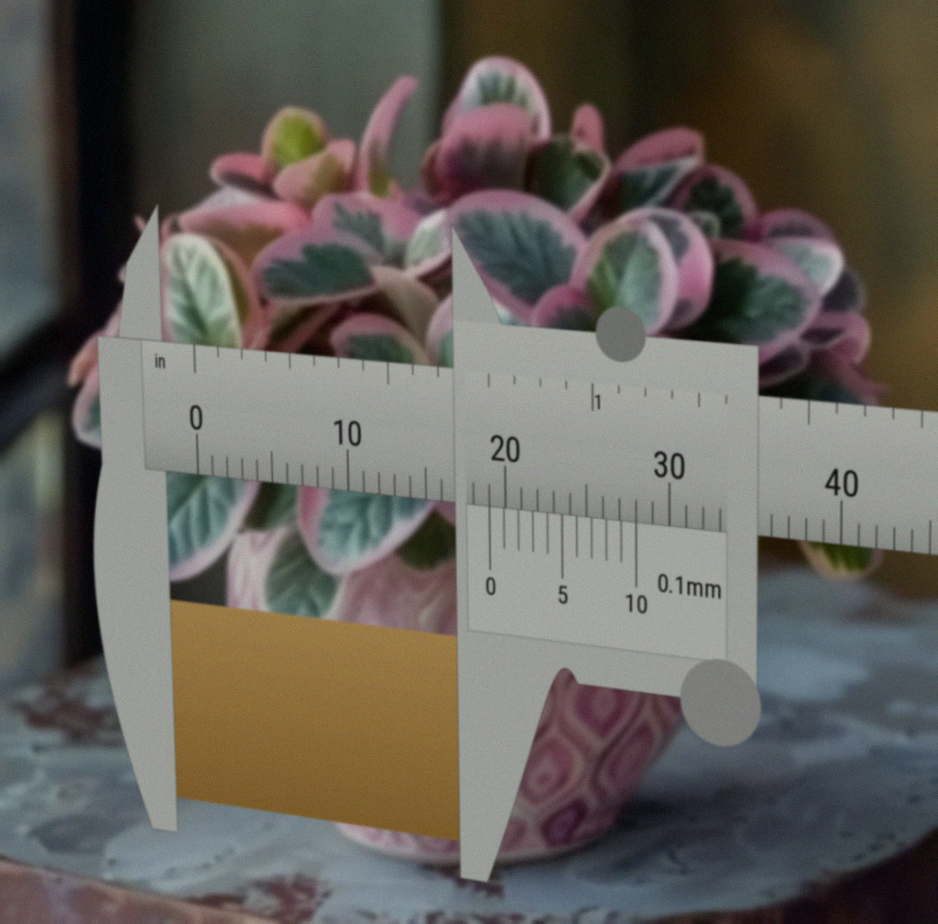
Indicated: 19.0 (mm)
